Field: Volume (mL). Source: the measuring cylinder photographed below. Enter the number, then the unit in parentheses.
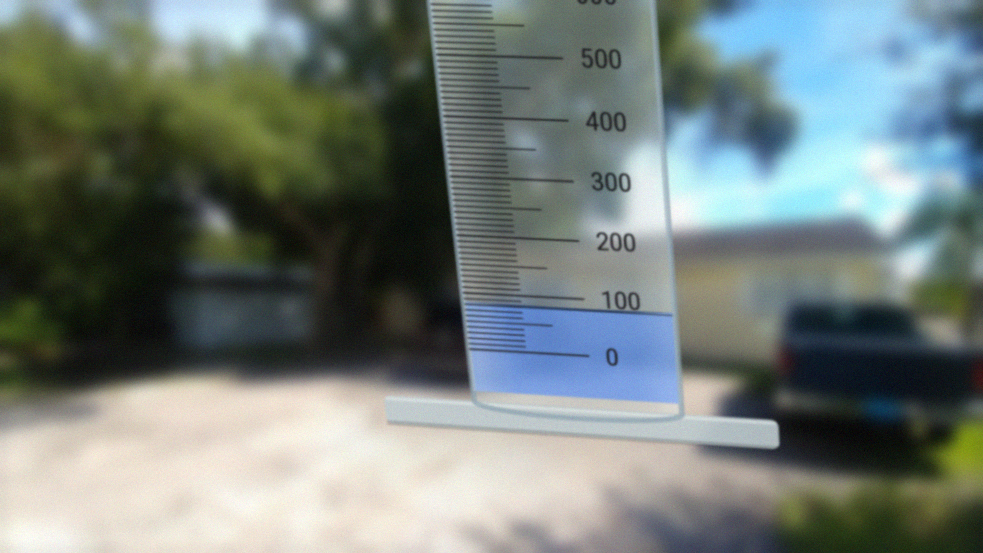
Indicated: 80 (mL)
